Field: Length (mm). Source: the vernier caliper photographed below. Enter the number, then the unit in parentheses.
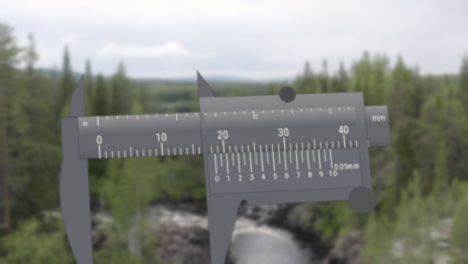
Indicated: 18.5 (mm)
